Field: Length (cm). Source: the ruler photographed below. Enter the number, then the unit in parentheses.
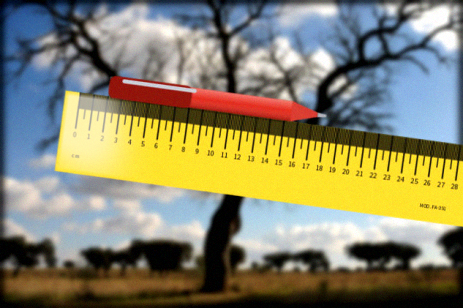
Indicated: 16 (cm)
